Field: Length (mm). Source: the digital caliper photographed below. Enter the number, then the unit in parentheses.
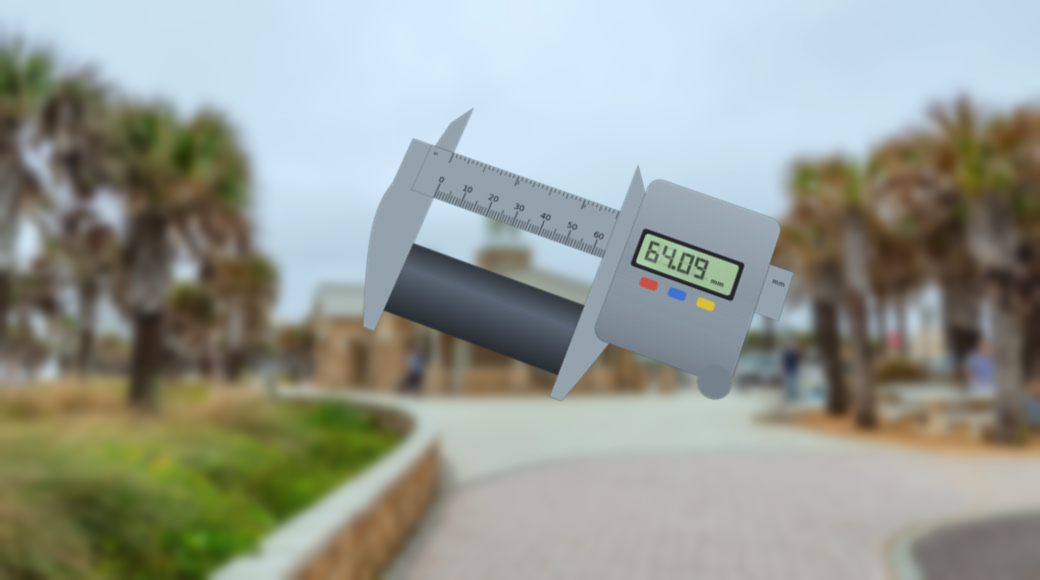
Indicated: 64.09 (mm)
